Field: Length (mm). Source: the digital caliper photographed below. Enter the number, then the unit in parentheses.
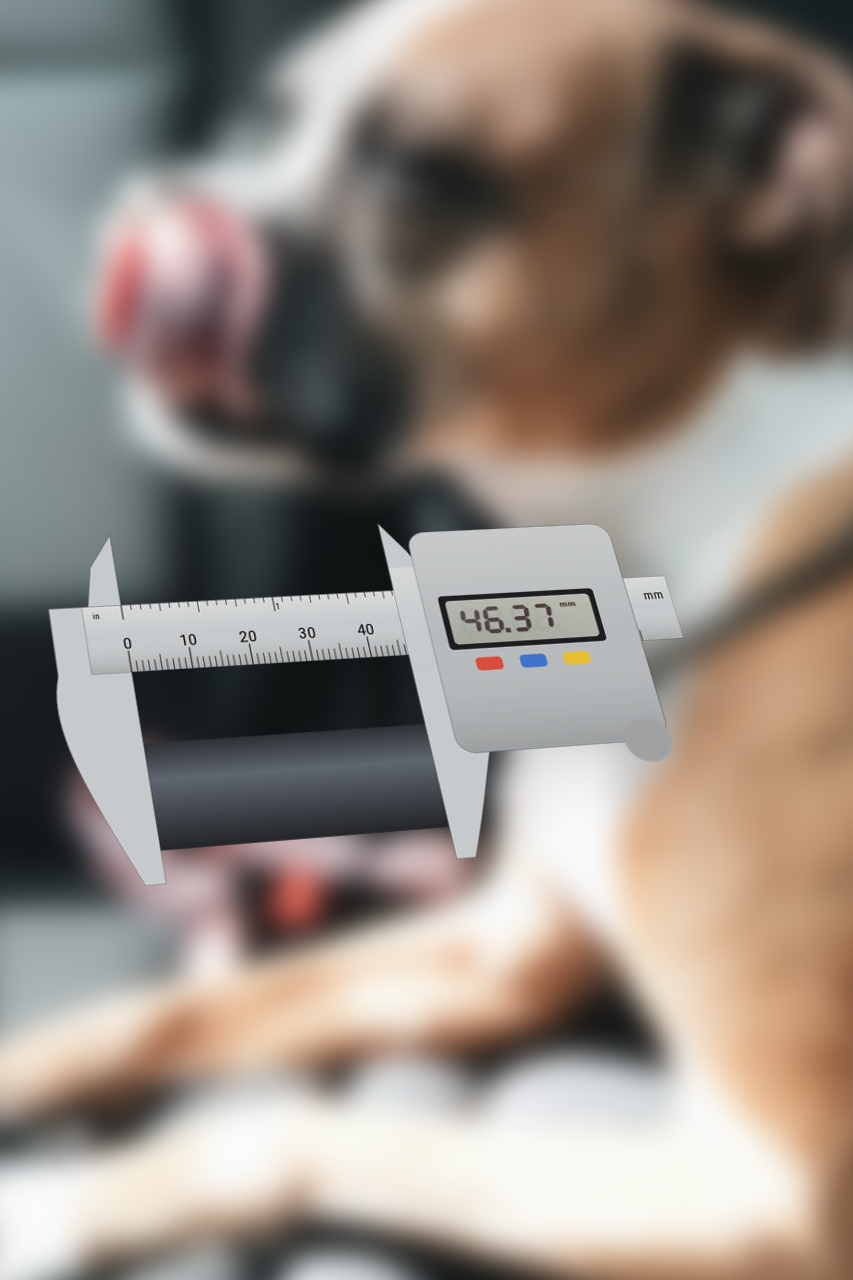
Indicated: 46.37 (mm)
